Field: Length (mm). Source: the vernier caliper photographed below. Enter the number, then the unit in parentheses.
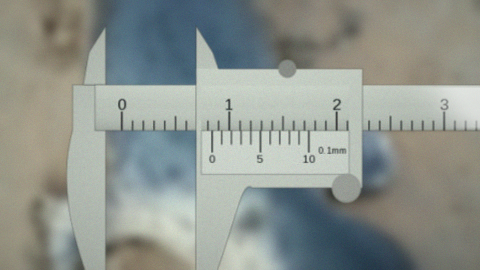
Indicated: 8.4 (mm)
